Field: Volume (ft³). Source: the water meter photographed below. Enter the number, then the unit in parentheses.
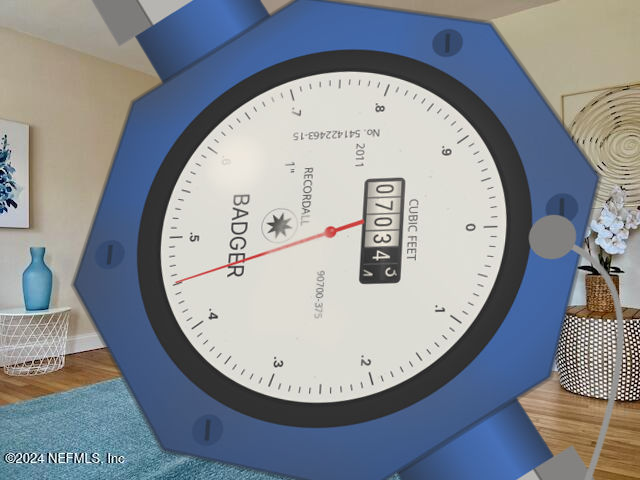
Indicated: 70343.45 (ft³)
